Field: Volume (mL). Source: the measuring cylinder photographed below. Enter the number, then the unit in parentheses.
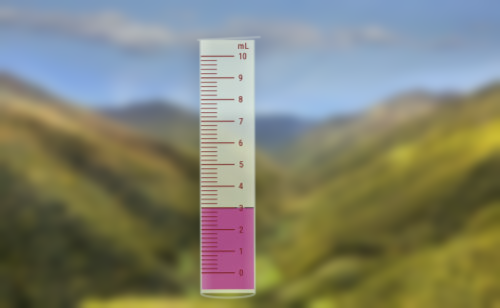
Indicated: 3 (mL)
